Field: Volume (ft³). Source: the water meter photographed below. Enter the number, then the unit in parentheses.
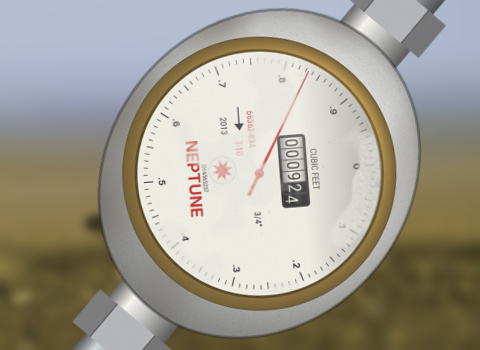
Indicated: 923.83 (ft³)
